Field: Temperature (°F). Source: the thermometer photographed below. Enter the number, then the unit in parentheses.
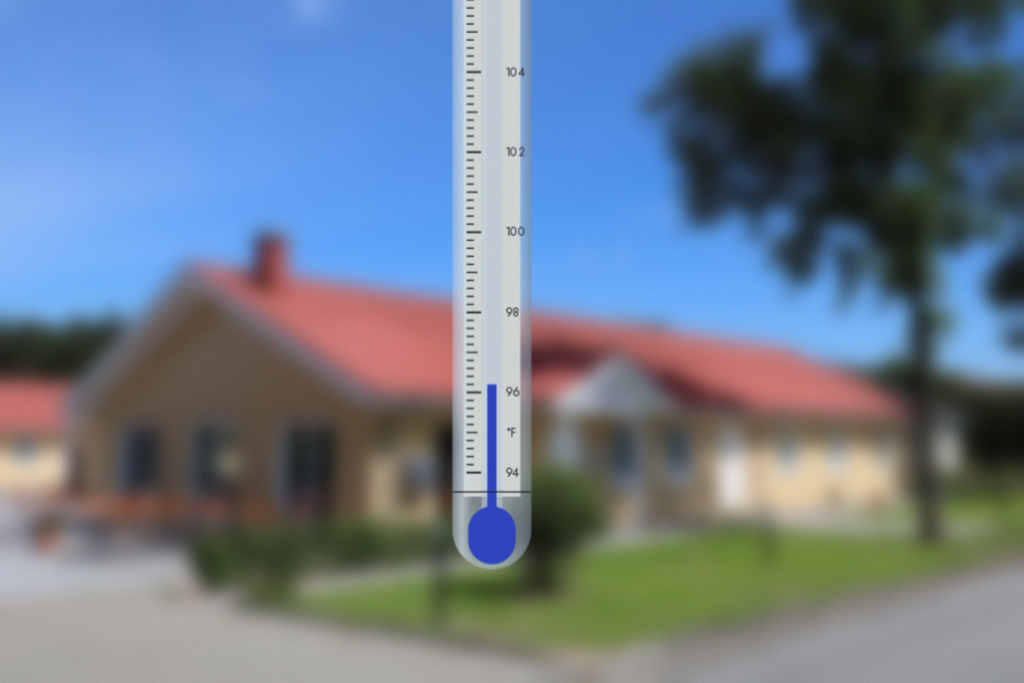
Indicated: 96.2 (°F)
